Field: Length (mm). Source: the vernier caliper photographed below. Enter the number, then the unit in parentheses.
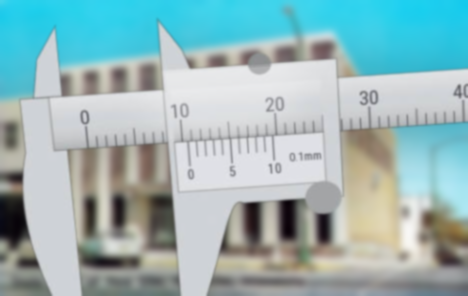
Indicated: 10.6 (mm)
